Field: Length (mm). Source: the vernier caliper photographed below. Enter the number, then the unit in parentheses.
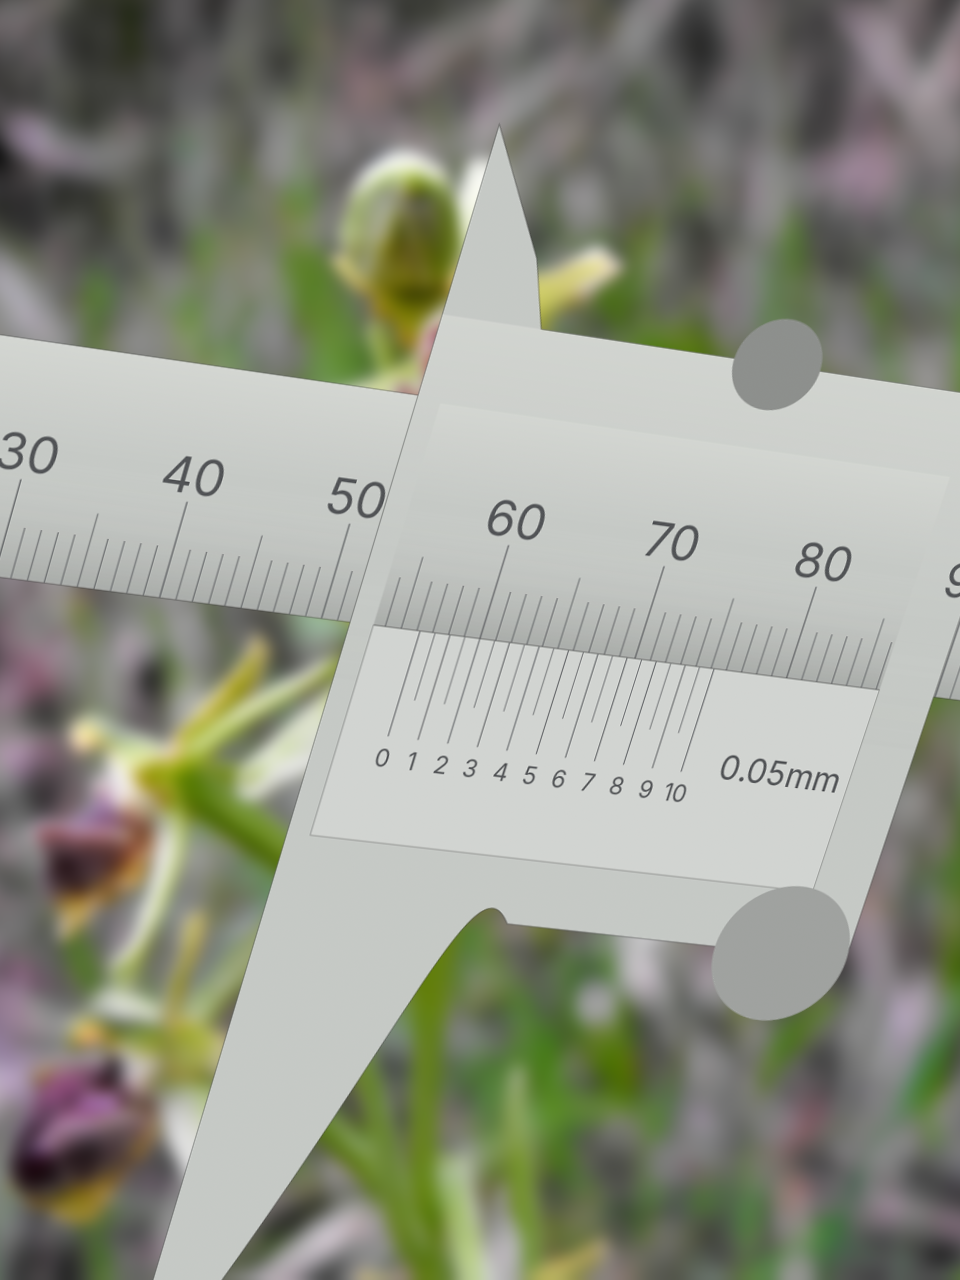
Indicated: 56.2 (mm)
